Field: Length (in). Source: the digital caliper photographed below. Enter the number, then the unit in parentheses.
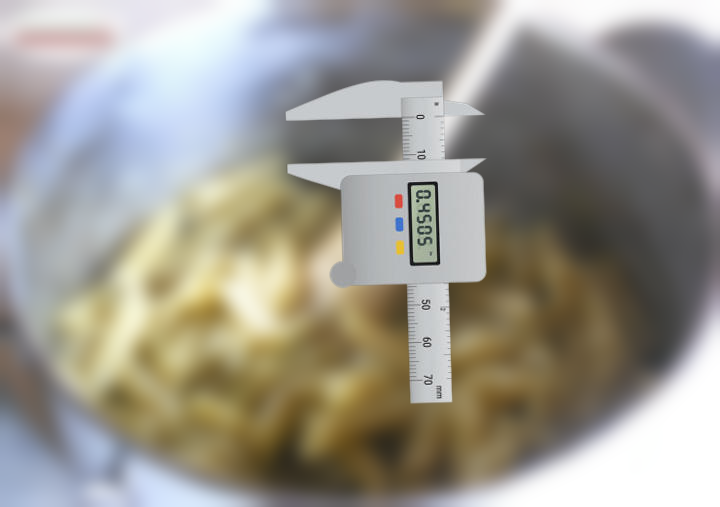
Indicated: 0.4505 (in)
